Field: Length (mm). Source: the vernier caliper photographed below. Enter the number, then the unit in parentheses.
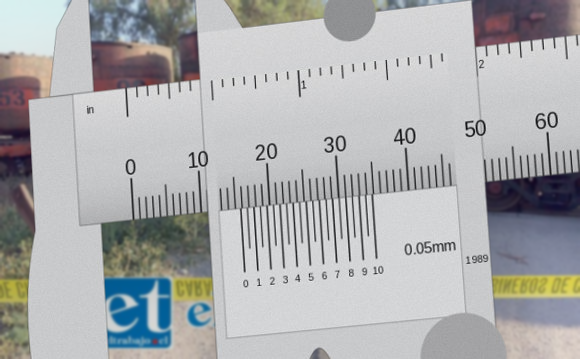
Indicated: 15.8 (mm)
